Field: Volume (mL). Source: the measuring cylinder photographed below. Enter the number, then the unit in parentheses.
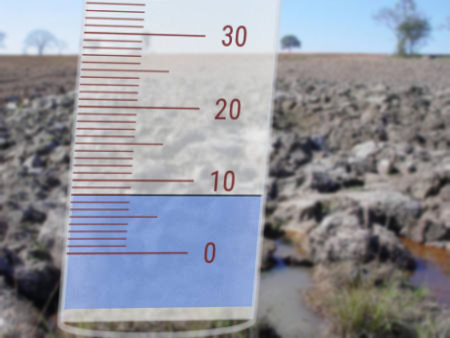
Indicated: 8 (mL)
